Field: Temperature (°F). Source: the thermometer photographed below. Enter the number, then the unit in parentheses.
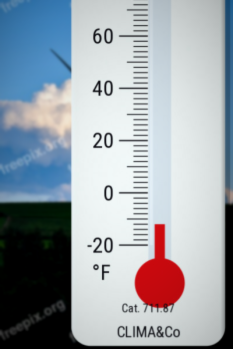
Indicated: -12 (°F)
